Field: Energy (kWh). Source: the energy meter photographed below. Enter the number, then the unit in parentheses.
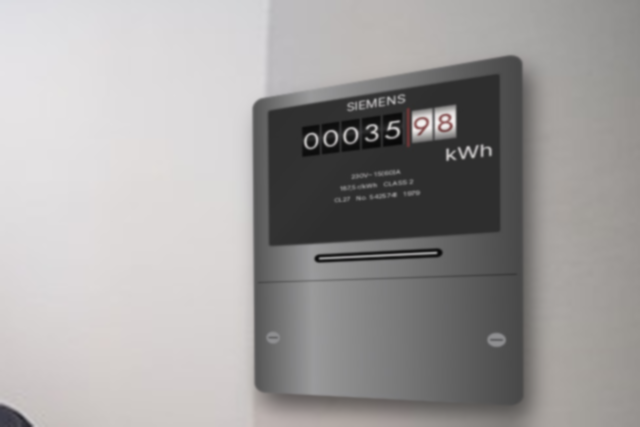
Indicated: 35.98 (kWh)
